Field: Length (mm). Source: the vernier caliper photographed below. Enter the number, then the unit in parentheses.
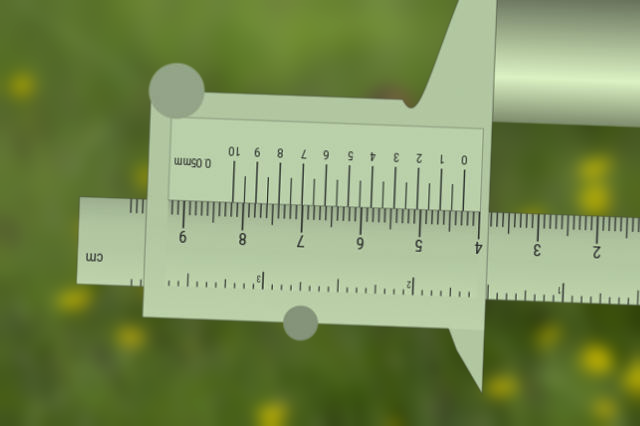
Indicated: 42.8 (mm)
